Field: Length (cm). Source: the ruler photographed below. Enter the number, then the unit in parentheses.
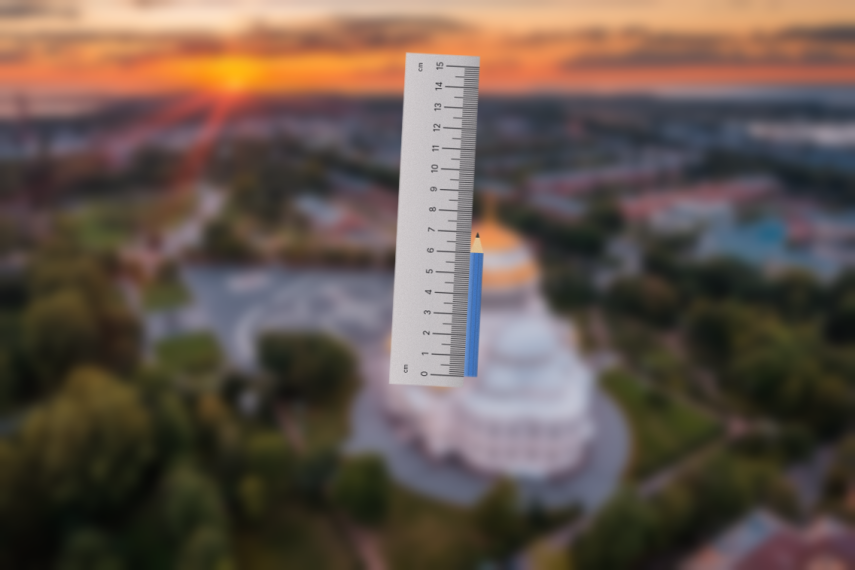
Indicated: 7 (cm)
